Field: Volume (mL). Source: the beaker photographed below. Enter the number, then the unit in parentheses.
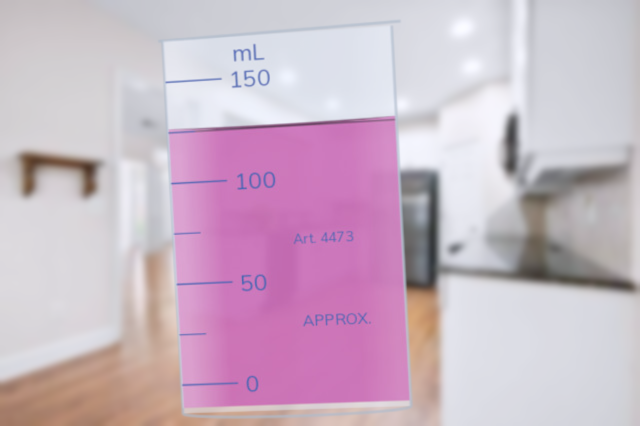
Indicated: 125 (mL)
